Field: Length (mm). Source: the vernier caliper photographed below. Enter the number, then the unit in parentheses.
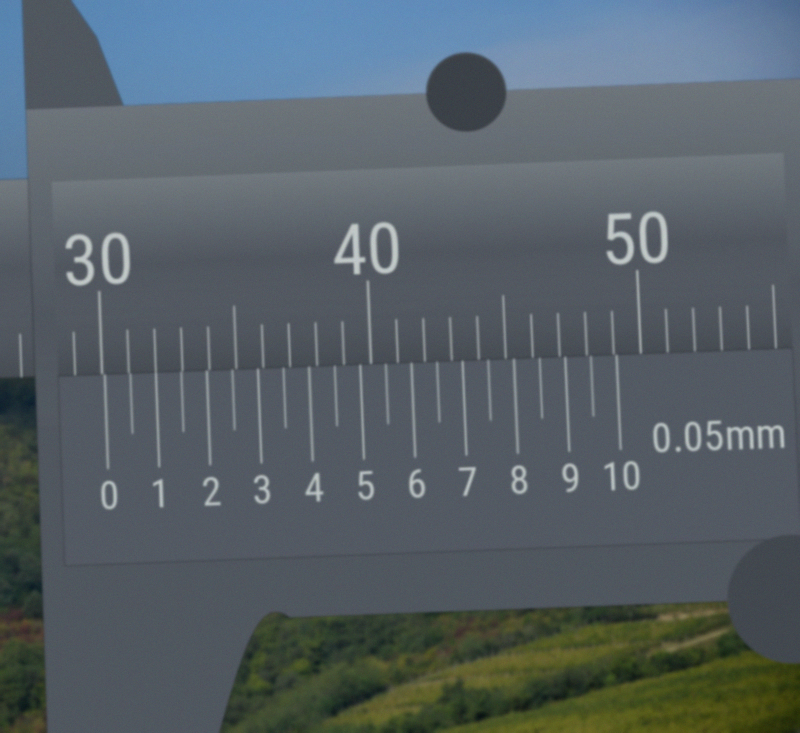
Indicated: 30.1 (mm)
